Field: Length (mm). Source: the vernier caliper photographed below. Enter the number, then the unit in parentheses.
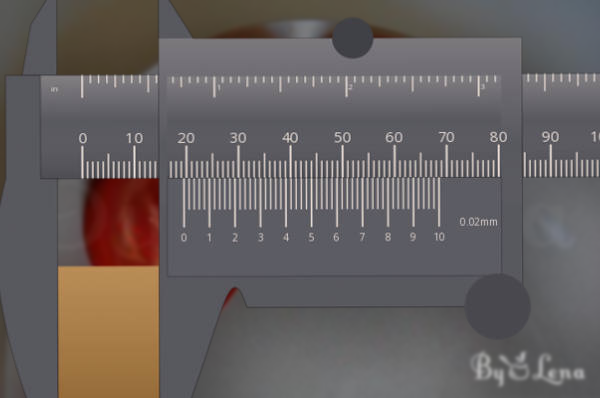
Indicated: 19.5 (mm)
